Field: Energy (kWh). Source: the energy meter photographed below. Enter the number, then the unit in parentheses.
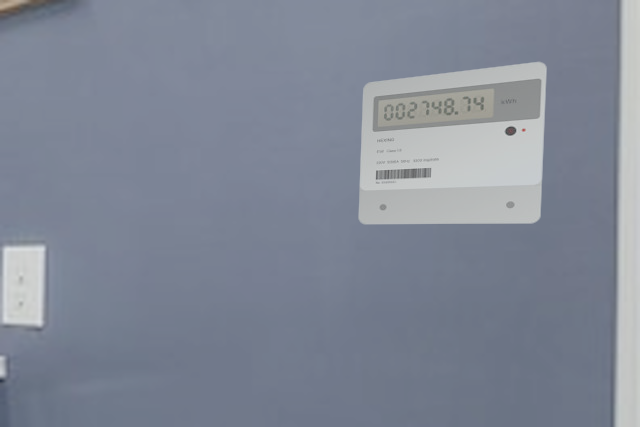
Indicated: 2748.74 (kWh)
